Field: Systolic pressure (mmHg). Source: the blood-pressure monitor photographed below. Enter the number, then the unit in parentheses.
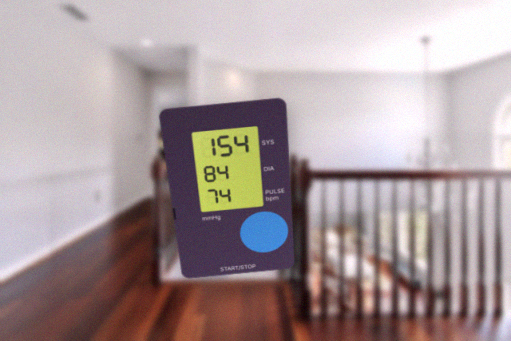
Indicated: 154 (mmHg)
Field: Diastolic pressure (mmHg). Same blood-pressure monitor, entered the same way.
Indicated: 84 (mmHg)
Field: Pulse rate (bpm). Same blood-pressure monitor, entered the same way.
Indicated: 74 (bpm)
